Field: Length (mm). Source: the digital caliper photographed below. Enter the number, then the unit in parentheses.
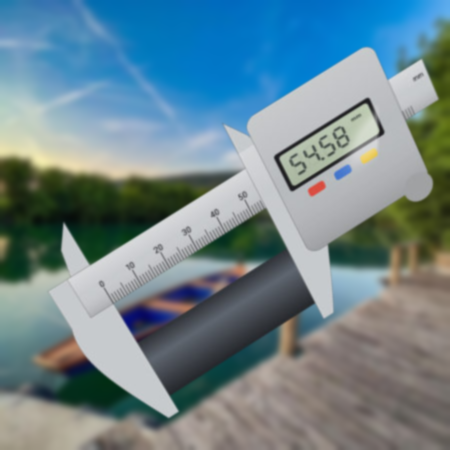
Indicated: 54.58 (mm)
